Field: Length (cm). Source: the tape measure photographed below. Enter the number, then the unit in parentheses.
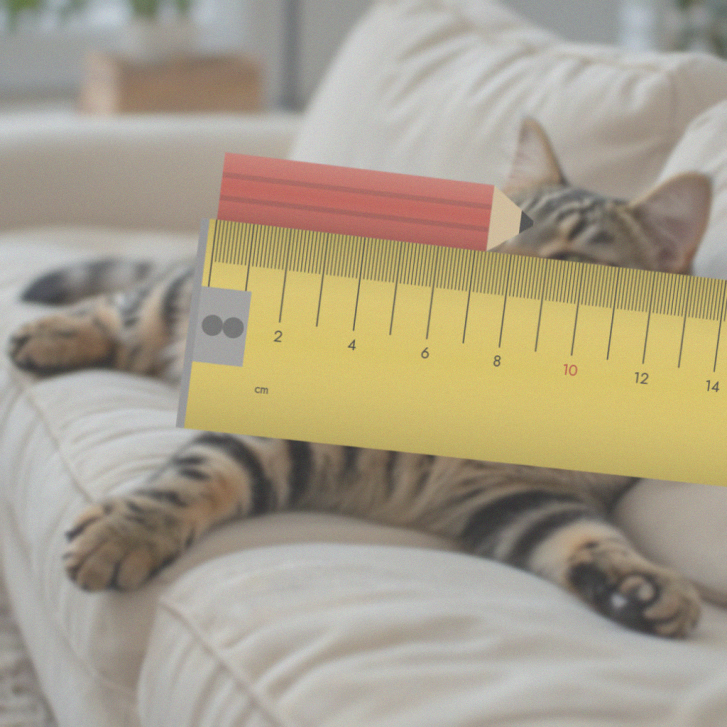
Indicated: 8.5 (cm)
